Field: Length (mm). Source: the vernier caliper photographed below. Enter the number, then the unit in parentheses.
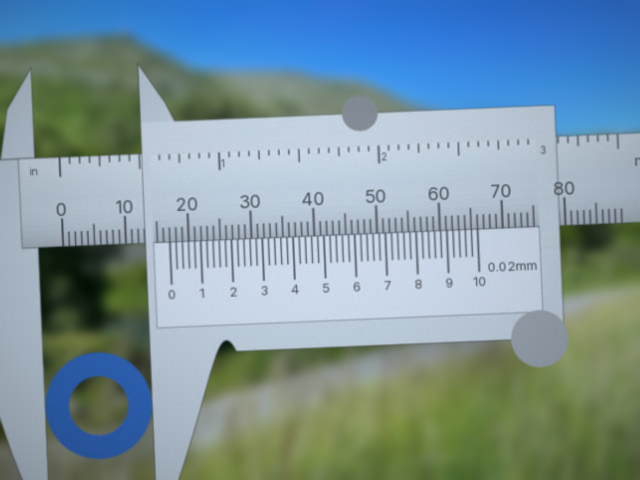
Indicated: 17.0 (mm)
